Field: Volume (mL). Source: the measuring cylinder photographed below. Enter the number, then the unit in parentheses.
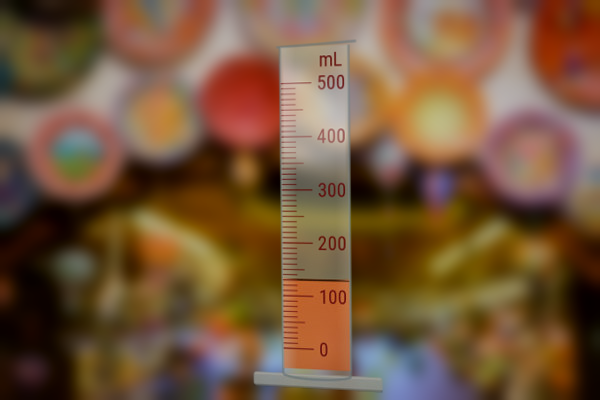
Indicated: 130 (mL)
